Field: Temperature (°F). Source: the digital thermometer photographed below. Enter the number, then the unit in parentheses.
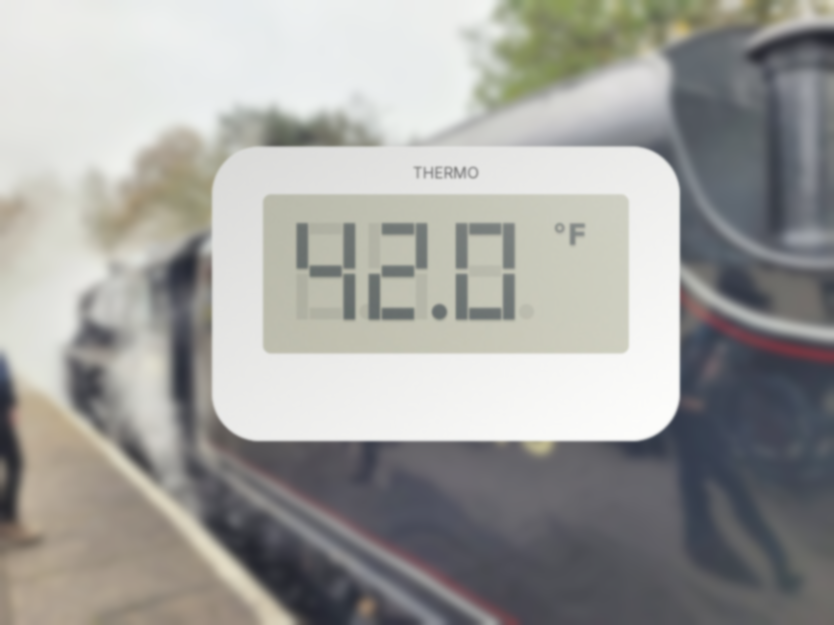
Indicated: 42.0 (°F)
